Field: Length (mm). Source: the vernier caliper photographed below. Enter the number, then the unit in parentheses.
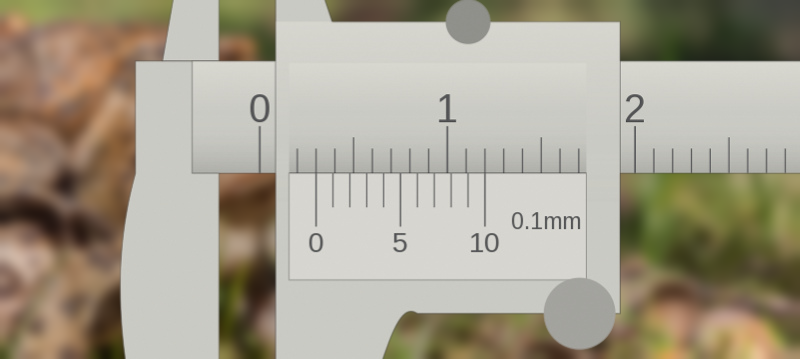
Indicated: 3.0 (mm)
